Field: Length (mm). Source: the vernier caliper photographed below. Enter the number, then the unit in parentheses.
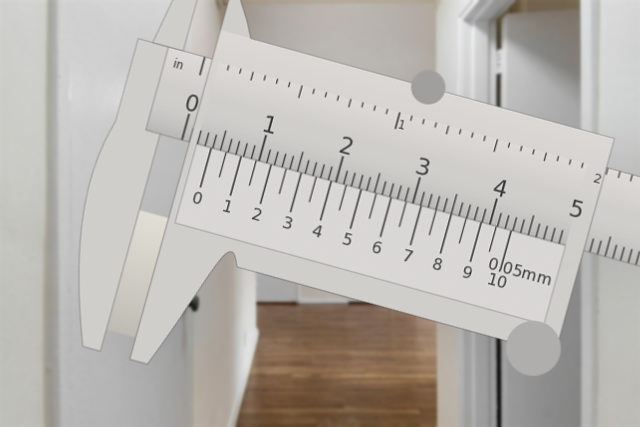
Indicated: 3.8 (mm)
